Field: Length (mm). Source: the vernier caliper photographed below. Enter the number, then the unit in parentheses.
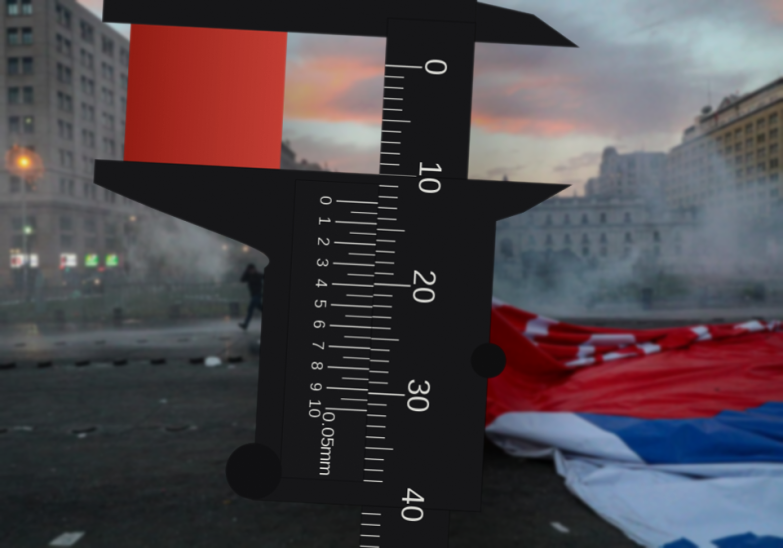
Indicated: 12.6 (mm)
